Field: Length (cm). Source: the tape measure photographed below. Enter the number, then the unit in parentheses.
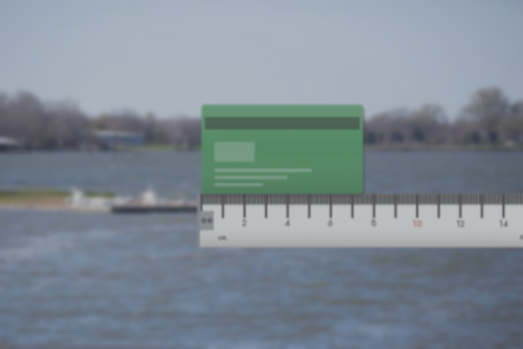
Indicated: 7.5 (cm)
